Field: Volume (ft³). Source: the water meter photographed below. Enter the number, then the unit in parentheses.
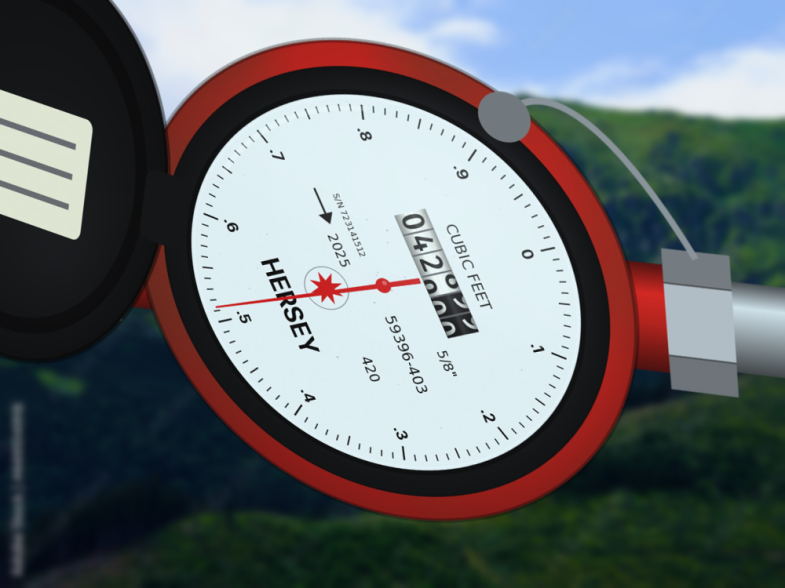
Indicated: 42899.51 (ft³)
